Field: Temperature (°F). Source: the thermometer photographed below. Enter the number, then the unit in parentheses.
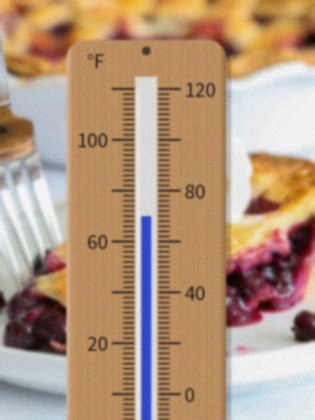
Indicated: 70 (°F)
